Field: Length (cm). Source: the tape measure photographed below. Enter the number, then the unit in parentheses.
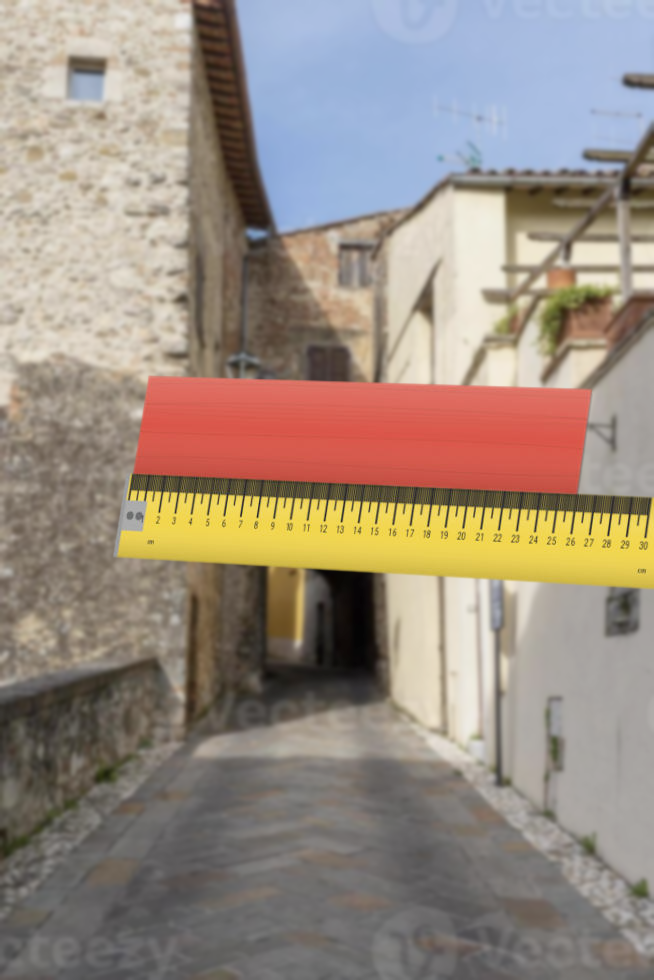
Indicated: 26 (cm)
